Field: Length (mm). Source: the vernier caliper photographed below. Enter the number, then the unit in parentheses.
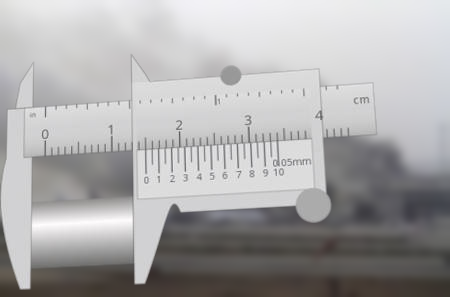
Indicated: 15.0 (mm)
